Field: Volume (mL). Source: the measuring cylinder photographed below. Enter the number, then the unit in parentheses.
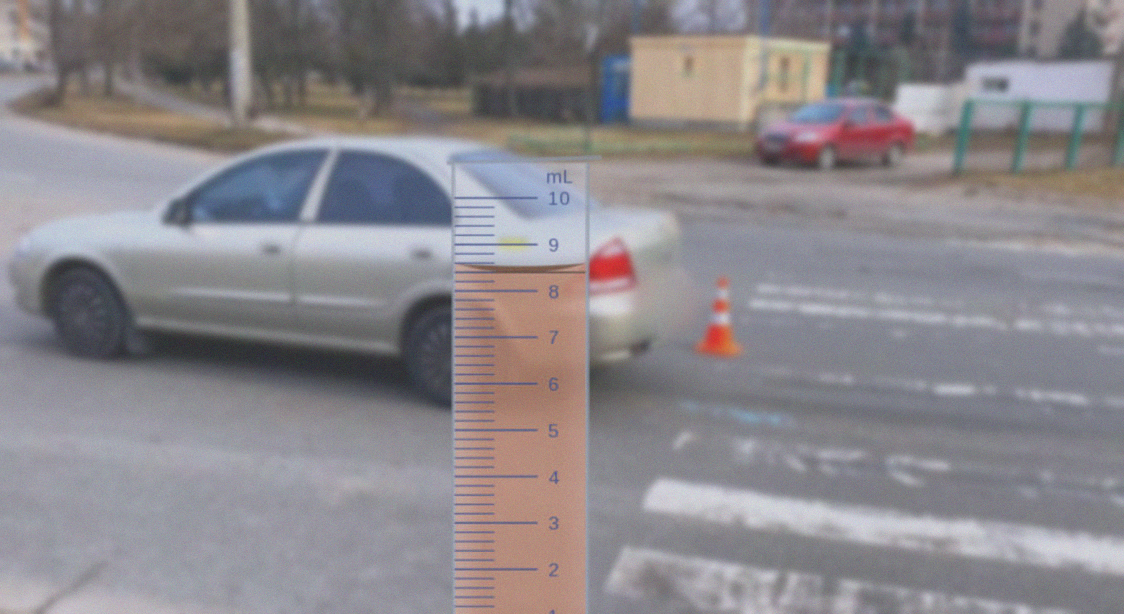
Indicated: 8.4 (mL)
